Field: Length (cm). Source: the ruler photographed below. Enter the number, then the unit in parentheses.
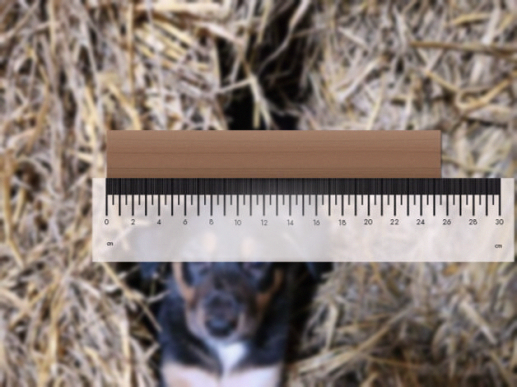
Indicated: 25.5 (cm)
